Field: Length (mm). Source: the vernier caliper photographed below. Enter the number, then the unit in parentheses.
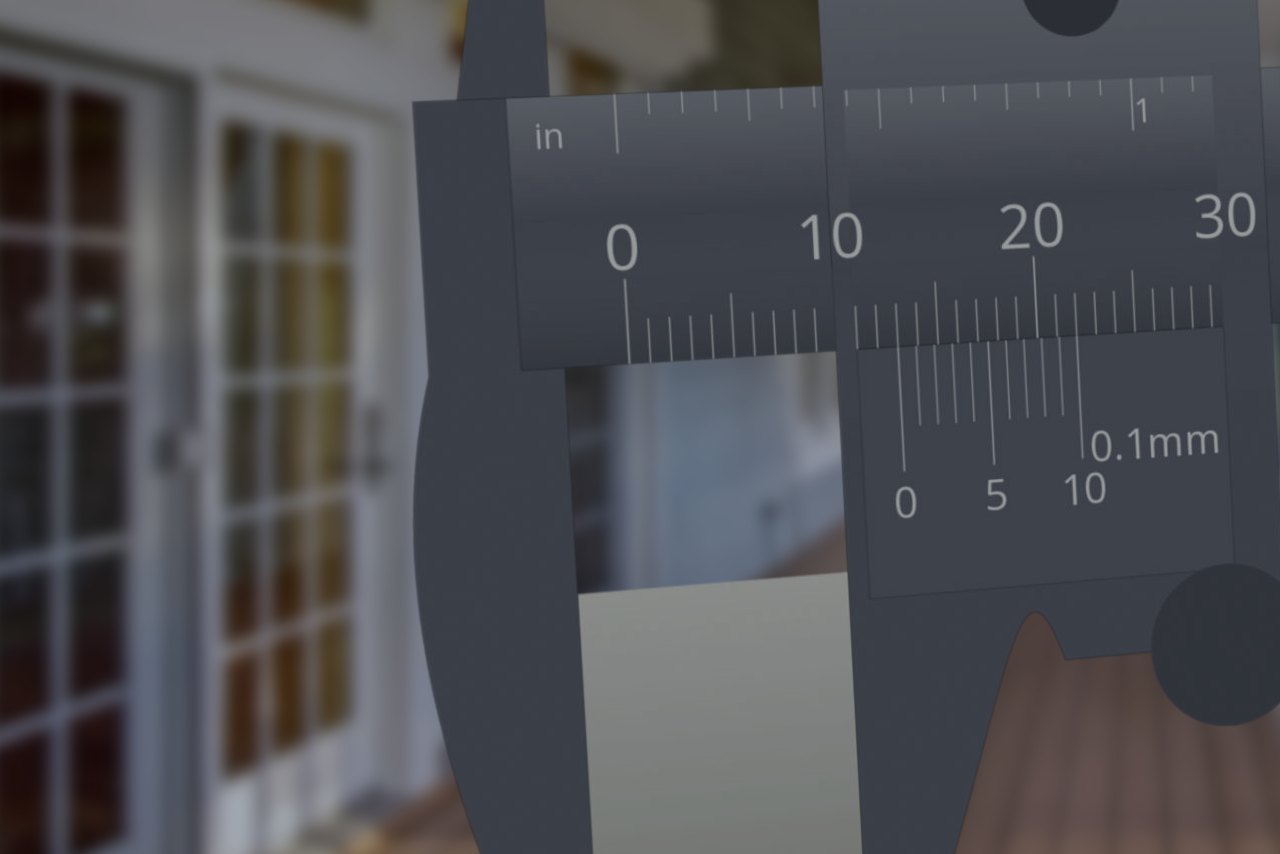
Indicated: 13.0 (mm)
